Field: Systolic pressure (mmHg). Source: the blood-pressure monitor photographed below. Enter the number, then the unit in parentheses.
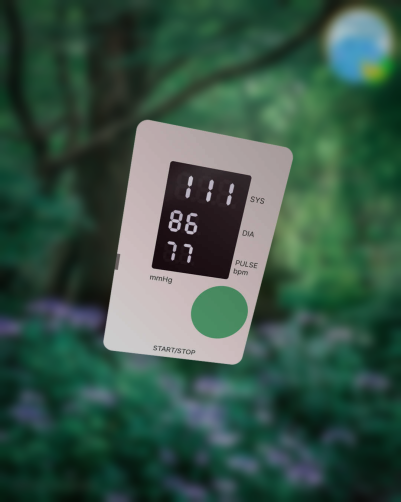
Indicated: 111 (mmHg)
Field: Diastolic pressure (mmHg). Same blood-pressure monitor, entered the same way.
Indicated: 86 (mmHg)
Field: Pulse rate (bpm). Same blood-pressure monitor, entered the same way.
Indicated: 77 (bpm)
